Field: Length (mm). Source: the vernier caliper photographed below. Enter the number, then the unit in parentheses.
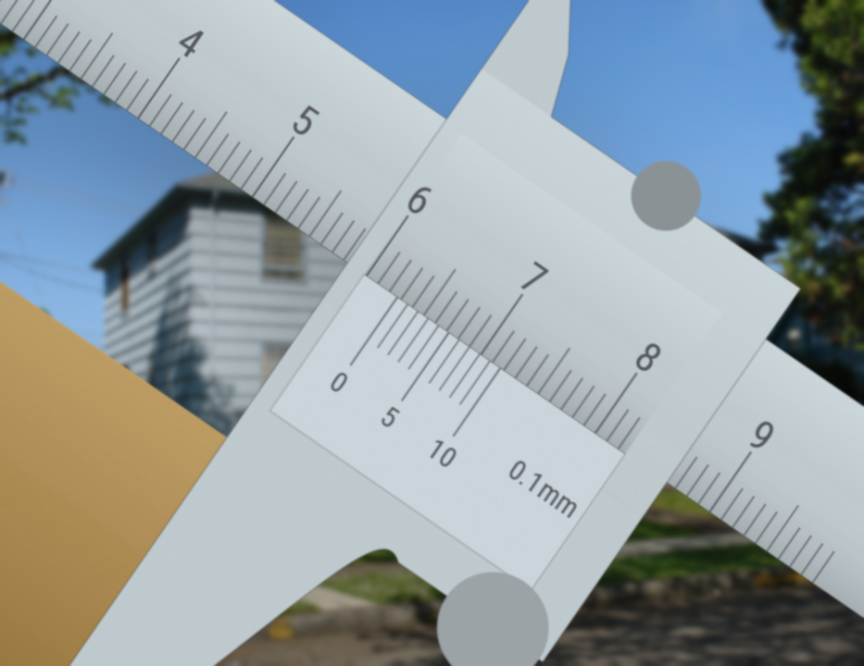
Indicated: 62.7 (mm)
